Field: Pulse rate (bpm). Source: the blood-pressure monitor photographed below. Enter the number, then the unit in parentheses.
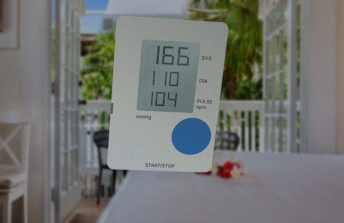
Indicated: 104 (bpm)
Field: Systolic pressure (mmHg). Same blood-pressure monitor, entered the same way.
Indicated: 166 (mmHg)
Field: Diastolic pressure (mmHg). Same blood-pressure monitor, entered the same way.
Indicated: 110 (mmHg)
